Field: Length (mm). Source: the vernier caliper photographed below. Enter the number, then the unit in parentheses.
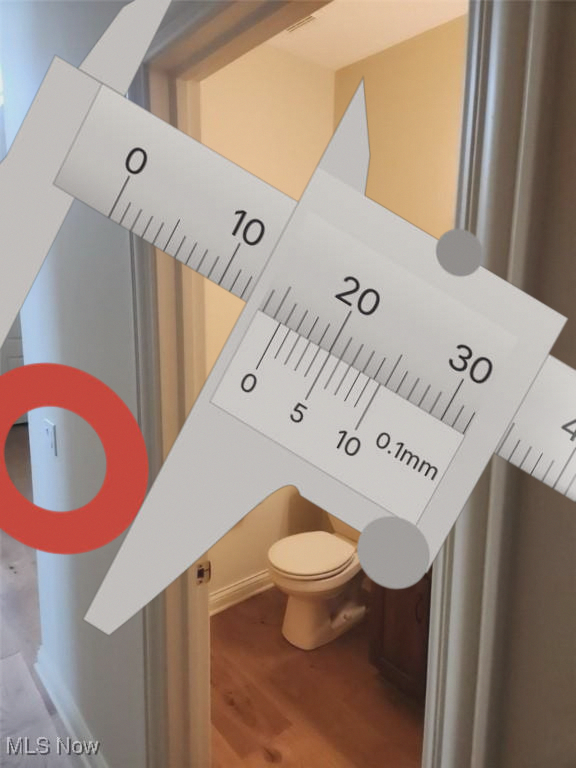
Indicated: 15.6 (mm)
